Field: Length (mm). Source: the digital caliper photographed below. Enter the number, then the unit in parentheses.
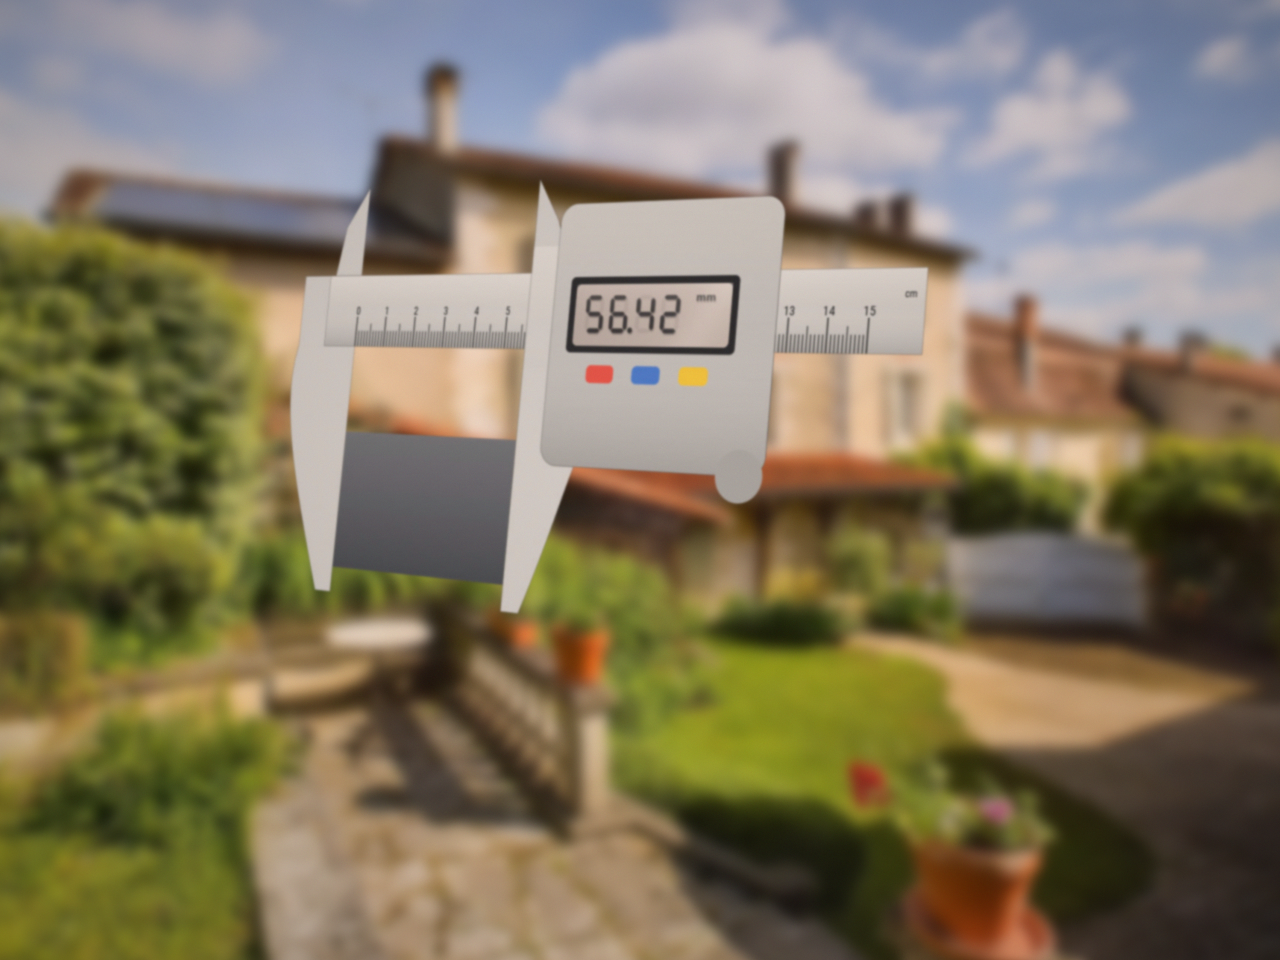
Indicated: 56.42 (mm)
